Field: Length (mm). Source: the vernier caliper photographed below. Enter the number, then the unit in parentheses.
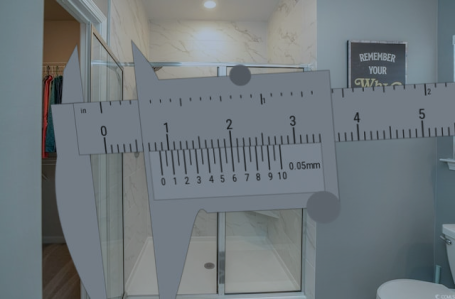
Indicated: 8.6 (mm)
